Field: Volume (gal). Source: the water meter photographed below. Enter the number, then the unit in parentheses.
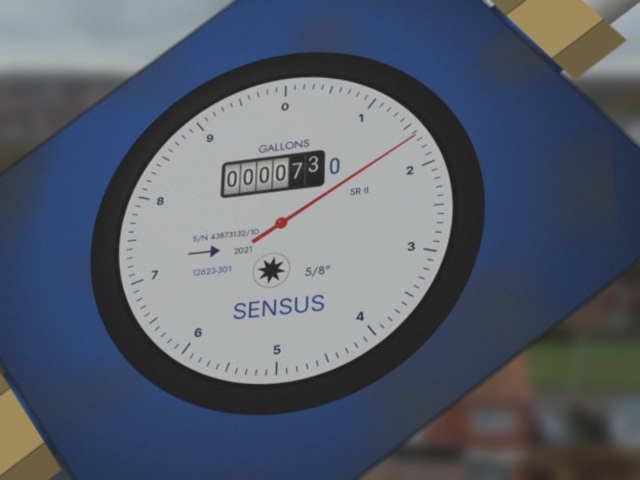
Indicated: 731.6 (gal)
